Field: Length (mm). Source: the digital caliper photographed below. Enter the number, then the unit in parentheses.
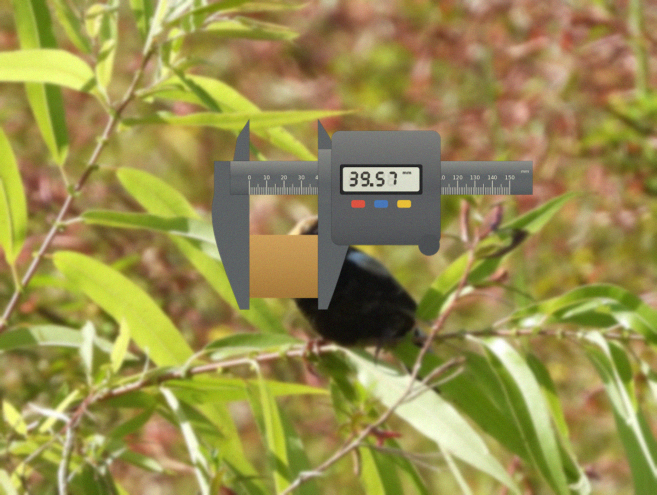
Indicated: 39.57 (mm)
